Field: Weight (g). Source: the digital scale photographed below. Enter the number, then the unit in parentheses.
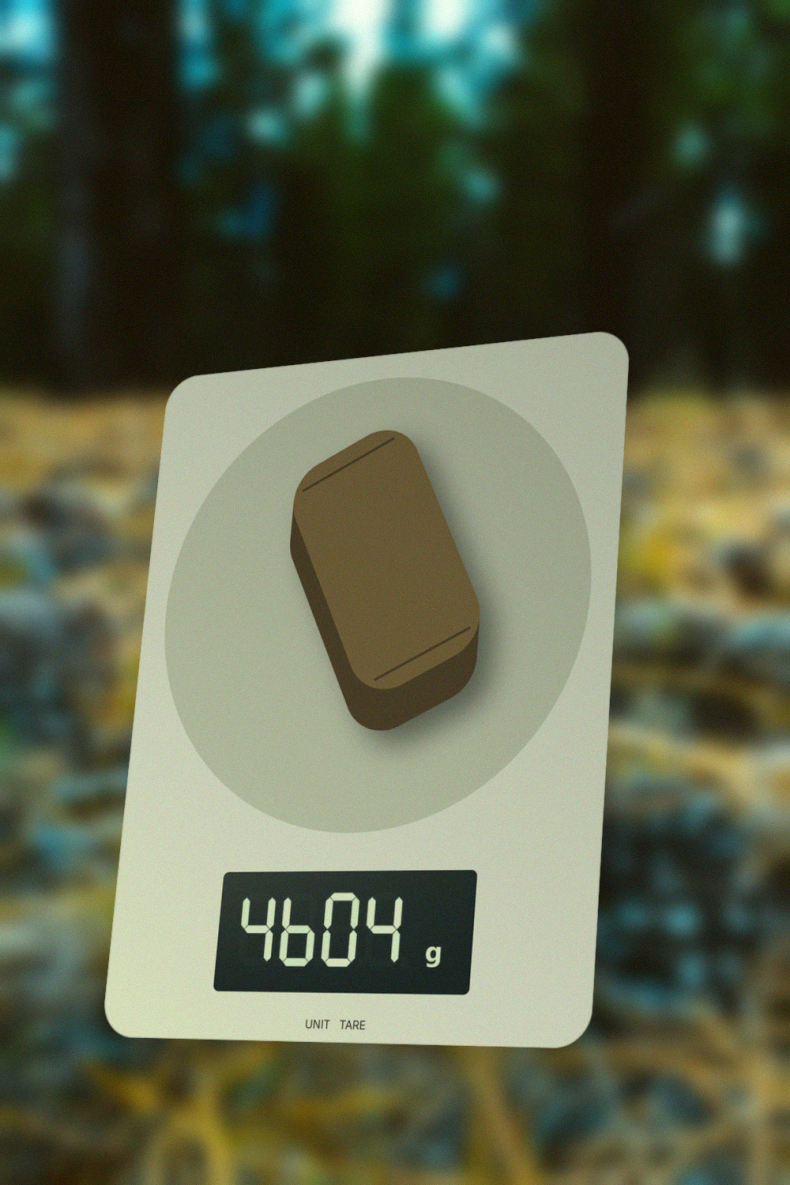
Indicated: 4604 (g)
